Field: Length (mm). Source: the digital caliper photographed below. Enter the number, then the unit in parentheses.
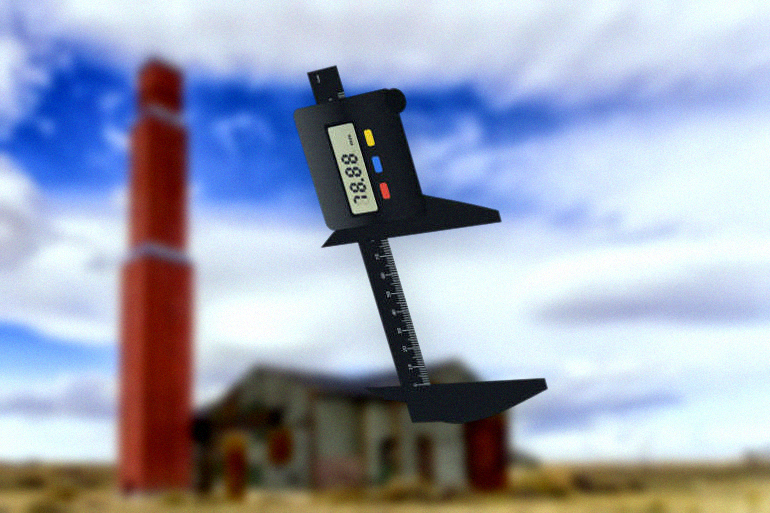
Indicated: 78.88 (mm)
